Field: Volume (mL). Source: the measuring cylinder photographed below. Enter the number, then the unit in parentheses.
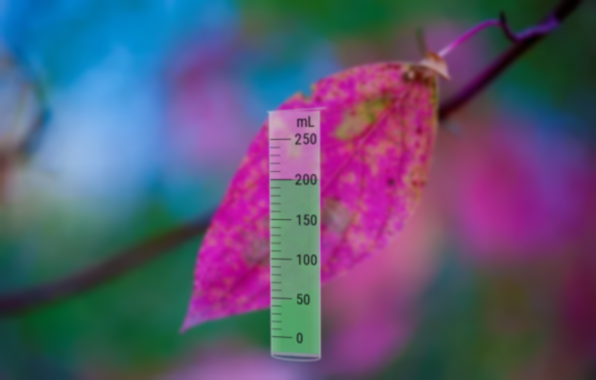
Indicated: 200 (mL)
